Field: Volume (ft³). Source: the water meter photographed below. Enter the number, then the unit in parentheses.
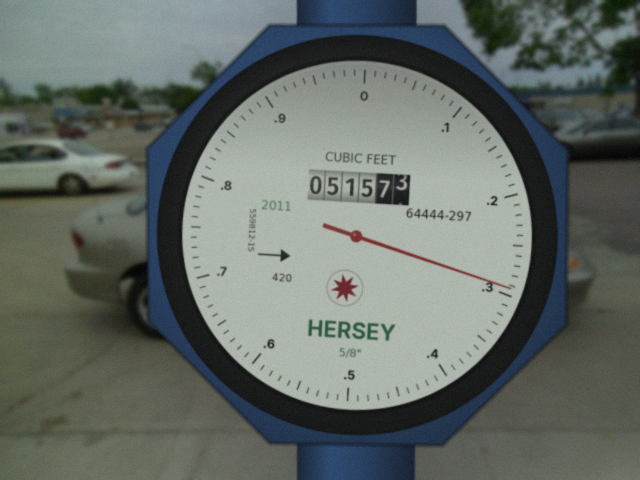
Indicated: 51573.29 (ft³)
